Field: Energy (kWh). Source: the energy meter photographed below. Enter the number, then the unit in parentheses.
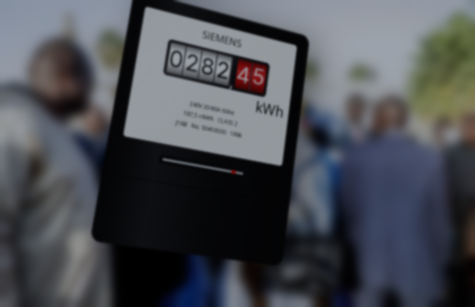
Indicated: 282.45 (kWh)
